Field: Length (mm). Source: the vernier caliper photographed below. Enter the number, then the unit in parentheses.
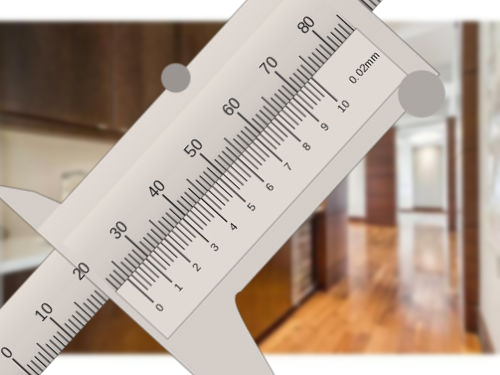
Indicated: 24.6 (mm)
